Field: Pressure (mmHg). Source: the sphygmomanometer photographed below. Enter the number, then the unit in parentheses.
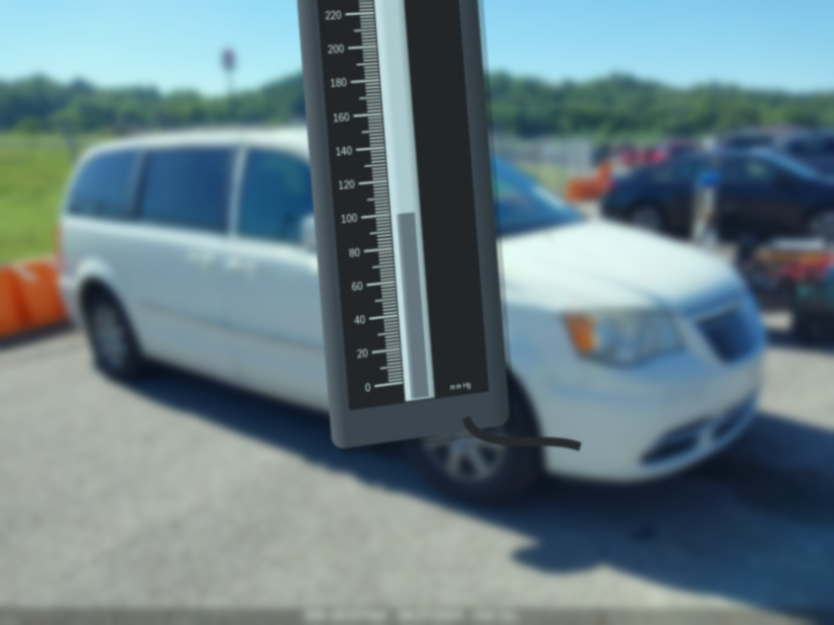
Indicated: 100 (mmHg)
